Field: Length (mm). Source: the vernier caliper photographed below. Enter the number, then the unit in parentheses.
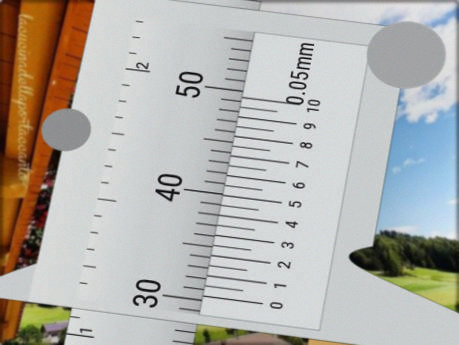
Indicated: 30.4 (mm)
